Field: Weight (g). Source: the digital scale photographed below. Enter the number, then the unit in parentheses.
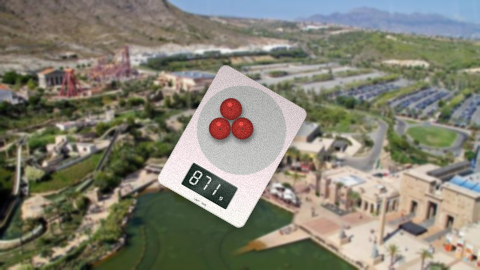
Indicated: 871 (g)
